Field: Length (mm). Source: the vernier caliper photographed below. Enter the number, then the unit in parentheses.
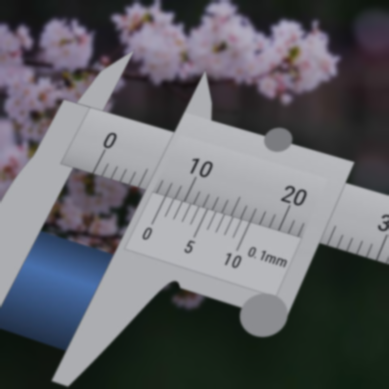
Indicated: 8.0 (mm)
